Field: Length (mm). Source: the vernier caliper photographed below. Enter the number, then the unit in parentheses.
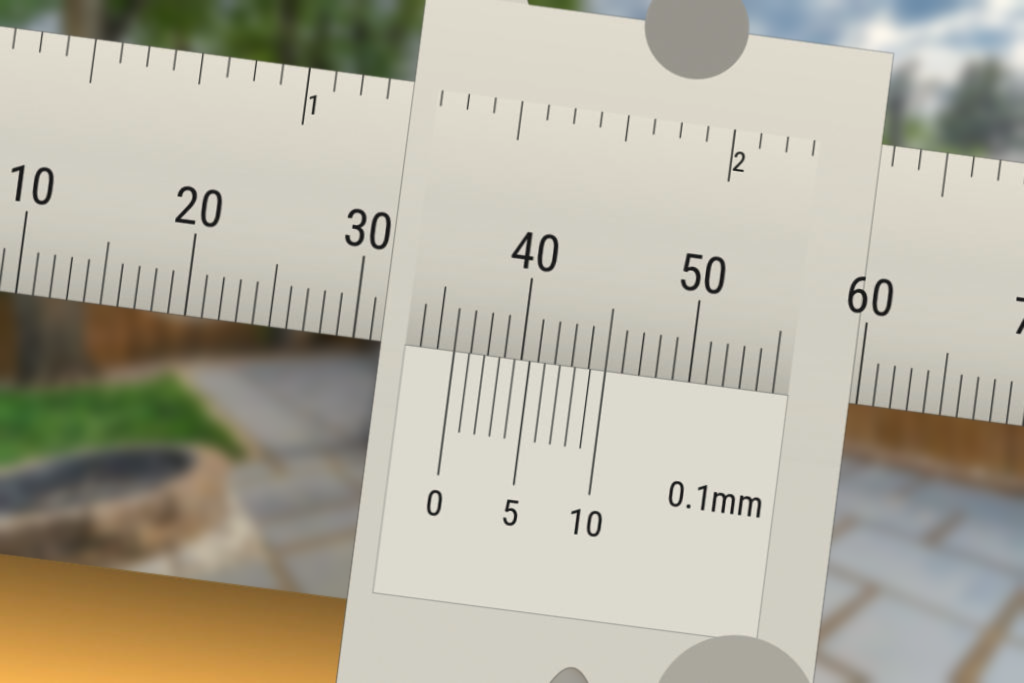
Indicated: 36.0 (mm)
